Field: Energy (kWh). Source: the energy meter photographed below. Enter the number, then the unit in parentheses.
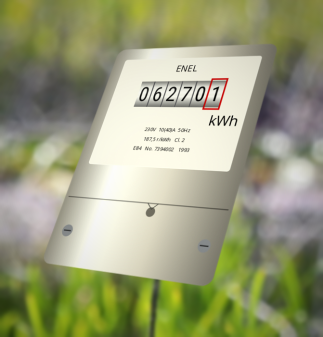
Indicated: 6270.1 (kWh)
